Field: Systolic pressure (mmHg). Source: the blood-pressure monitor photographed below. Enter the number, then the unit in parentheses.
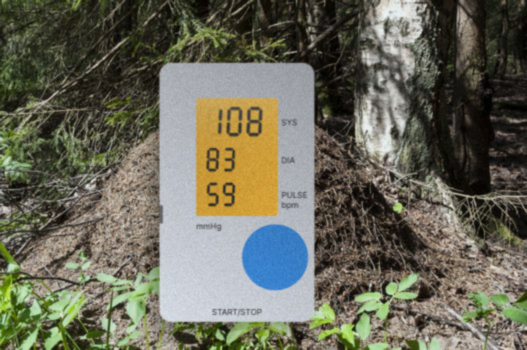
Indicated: 108 (mmHg)
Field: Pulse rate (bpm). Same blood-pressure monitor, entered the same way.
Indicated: 59 (bpm)
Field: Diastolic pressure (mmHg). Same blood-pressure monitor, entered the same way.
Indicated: 83 (mmHg)
